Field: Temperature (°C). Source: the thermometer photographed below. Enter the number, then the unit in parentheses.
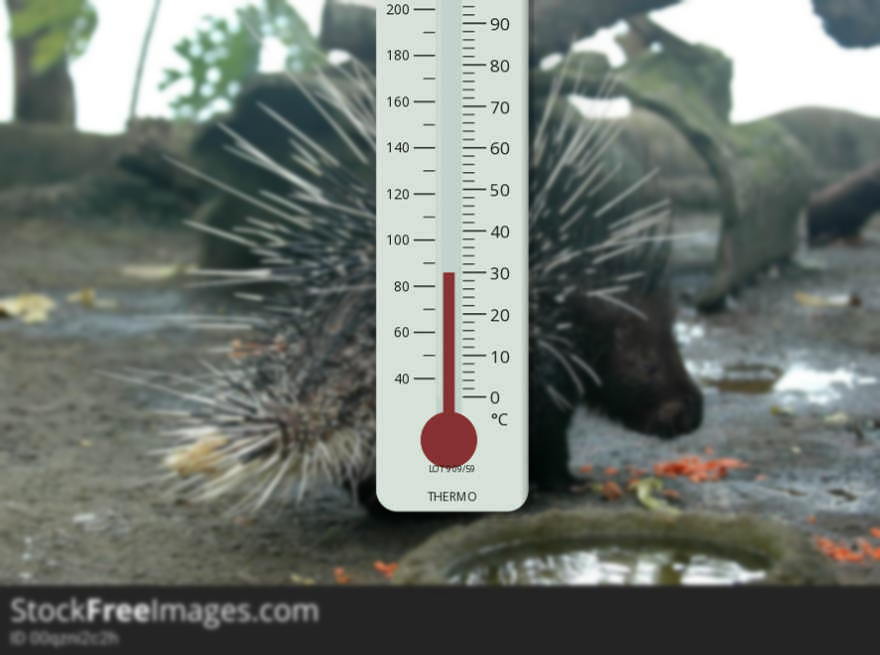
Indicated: 30 (°C)
